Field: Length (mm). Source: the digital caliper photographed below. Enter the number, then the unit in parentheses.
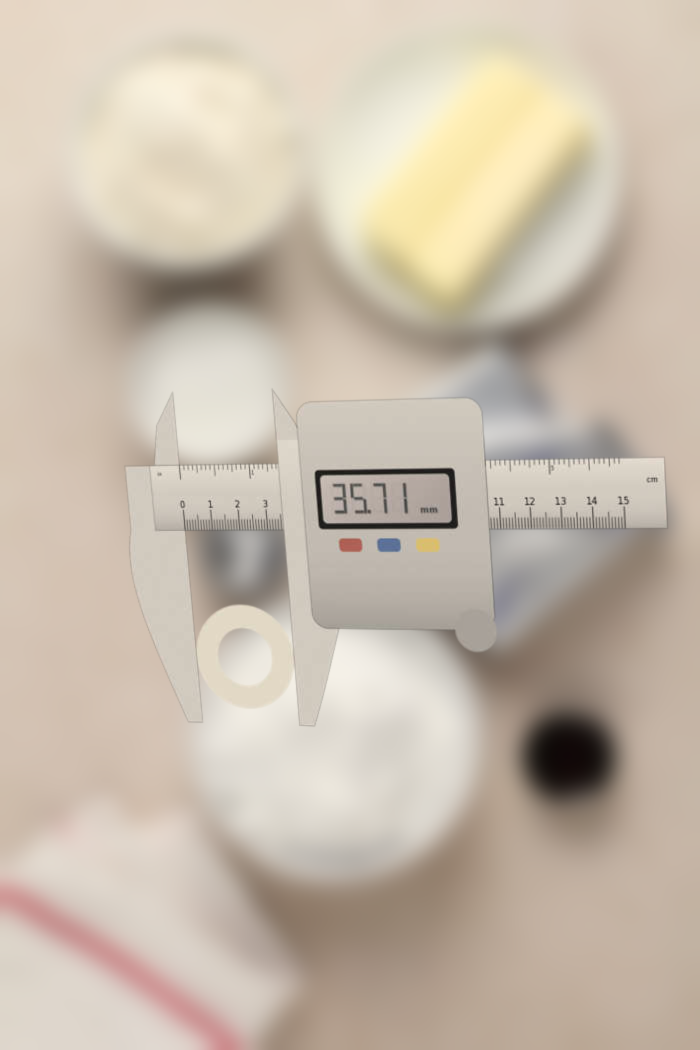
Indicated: 35.71 (mm)
